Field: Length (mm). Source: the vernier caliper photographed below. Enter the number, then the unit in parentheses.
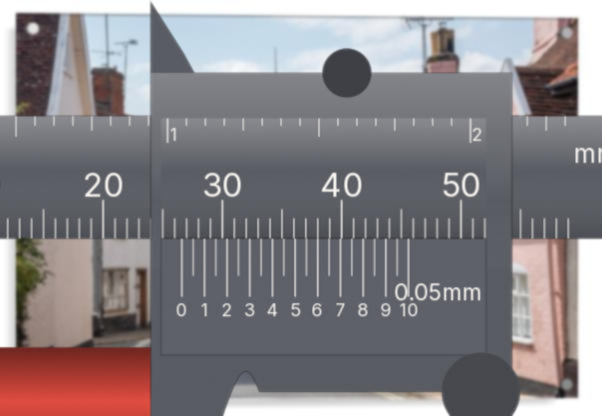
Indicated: 26.6 (mm)
